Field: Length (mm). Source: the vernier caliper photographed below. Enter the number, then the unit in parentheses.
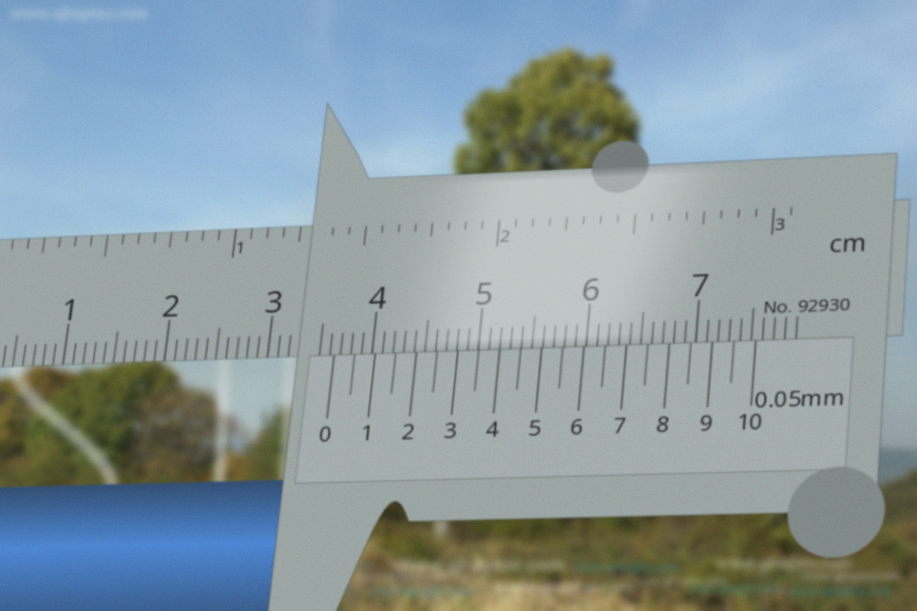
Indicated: 36.4 (mm)
